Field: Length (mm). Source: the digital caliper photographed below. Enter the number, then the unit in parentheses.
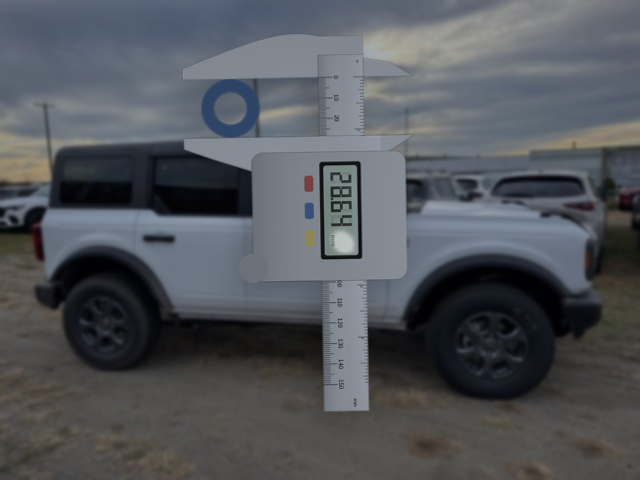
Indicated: 28.64 (mm)
